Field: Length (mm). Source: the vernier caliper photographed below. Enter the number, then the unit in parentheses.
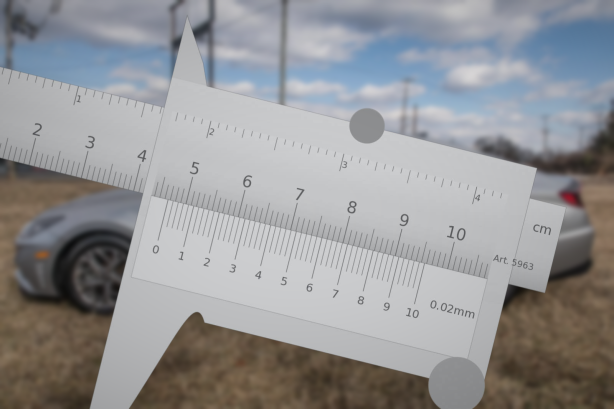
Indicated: 46.6 (mm)
